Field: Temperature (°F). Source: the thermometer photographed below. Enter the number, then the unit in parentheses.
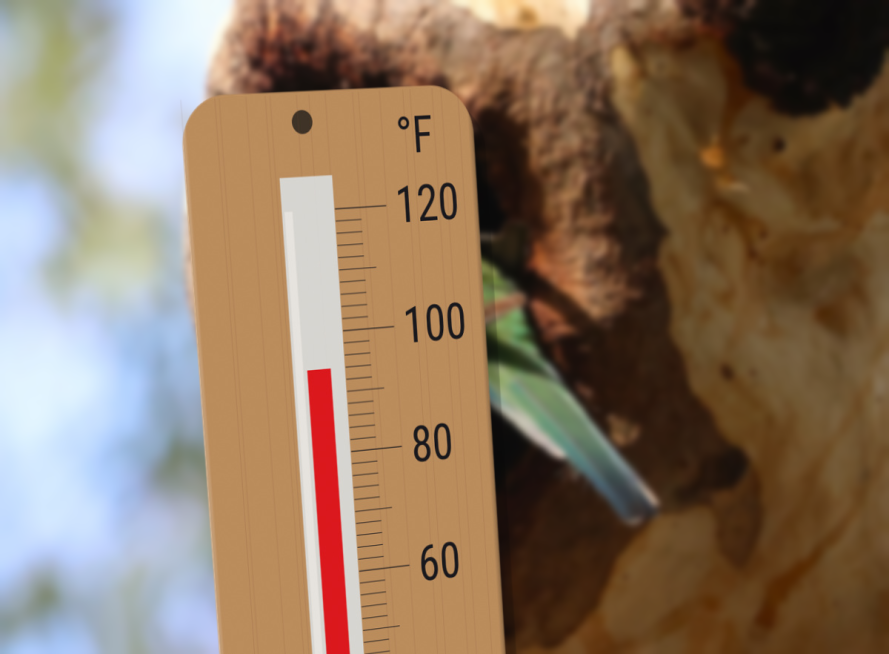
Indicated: 94 (°F)
